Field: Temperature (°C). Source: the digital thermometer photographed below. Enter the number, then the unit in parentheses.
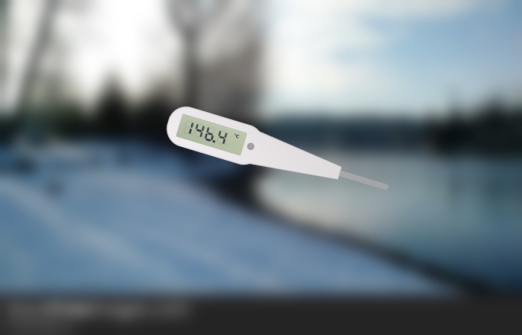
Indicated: 146.4 (°C)
